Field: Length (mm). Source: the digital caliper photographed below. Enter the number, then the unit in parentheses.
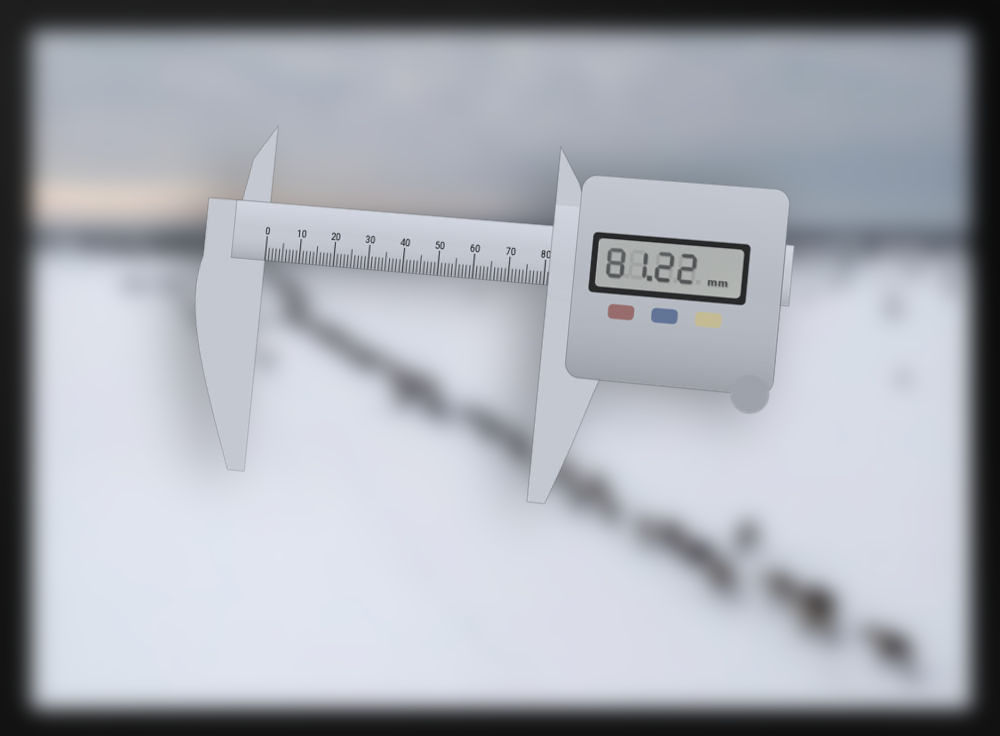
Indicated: 81.22 (mm)
